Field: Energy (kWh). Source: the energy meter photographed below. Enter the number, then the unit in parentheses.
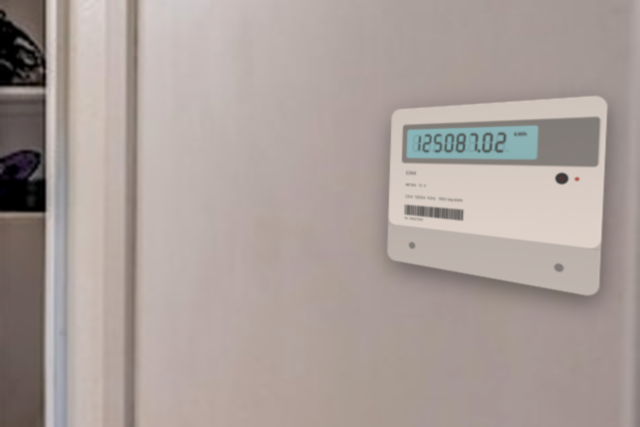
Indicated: 125087.02 (kWh)
